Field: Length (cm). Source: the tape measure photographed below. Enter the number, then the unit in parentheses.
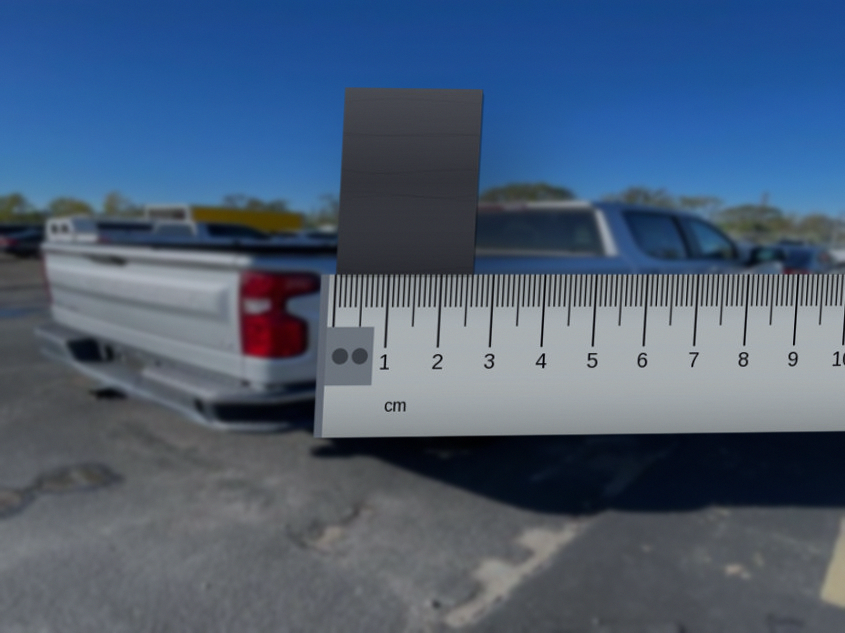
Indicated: 2.6 (cm)
